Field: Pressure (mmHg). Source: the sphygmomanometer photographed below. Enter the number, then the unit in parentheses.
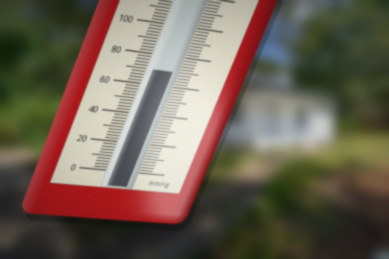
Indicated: 70 (mmHg)
